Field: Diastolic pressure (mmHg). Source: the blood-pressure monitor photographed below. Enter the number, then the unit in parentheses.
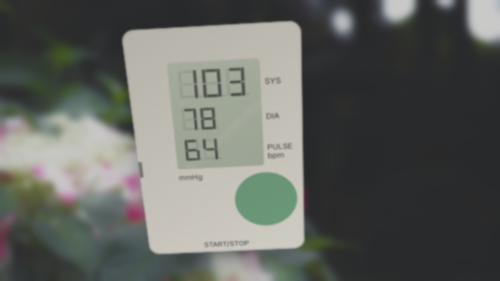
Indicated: 78 (mmHg)
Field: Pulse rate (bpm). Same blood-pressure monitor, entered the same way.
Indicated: 64 (bpm)
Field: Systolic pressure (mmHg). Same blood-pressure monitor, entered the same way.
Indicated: 103 (mmHg)
